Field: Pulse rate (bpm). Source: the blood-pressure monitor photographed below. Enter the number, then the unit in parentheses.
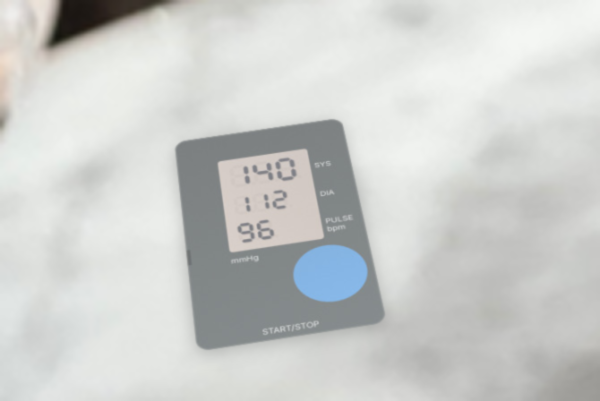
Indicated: 96 (bpm)
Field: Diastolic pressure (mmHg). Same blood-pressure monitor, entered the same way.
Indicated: 112 (mmHg)
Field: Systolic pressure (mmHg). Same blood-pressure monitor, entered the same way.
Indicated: 140 (mmHg)
